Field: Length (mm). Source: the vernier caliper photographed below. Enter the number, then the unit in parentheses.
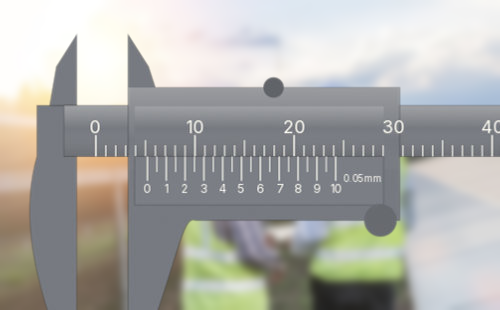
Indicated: 5.2 (mm)
